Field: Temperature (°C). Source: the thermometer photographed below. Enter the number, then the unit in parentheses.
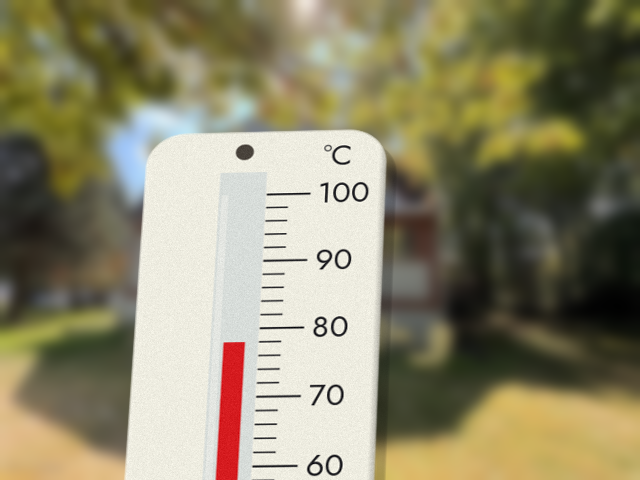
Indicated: 78 (°C)
